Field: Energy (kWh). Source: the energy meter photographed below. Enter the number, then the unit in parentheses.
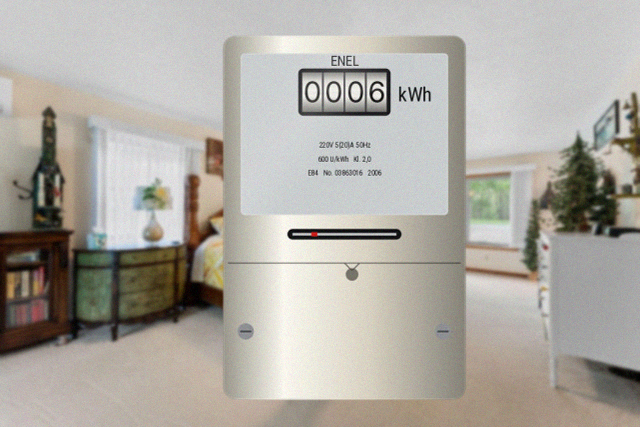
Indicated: 6 (kWh)
